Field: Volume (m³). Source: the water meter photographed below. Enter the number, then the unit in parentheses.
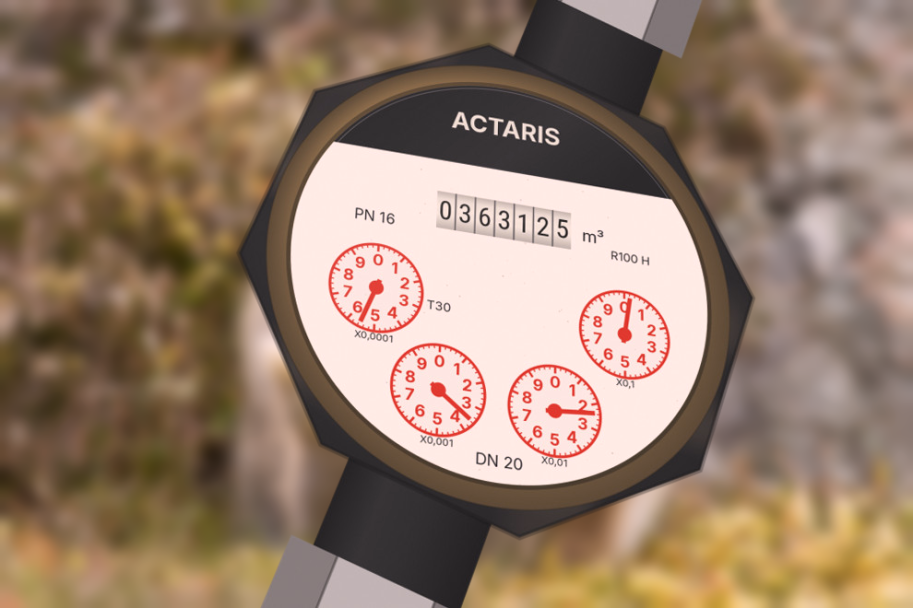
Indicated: 363125.0235 (m³)
